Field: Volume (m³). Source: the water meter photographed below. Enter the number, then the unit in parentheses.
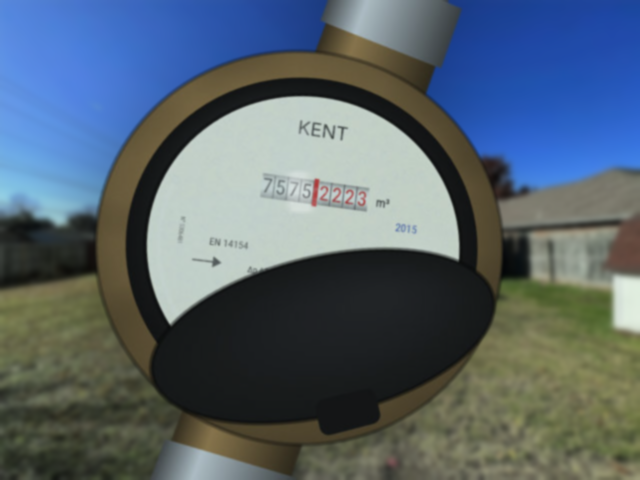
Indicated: 7575.2223 (m³)
